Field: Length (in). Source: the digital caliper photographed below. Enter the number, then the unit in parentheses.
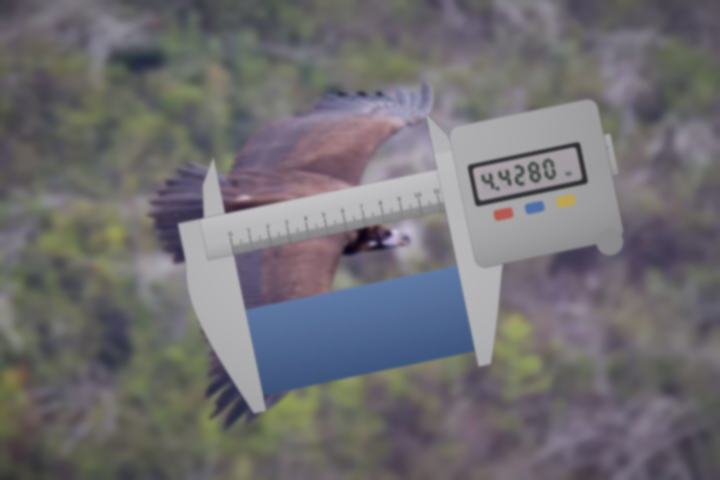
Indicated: 4.4280 (in)
